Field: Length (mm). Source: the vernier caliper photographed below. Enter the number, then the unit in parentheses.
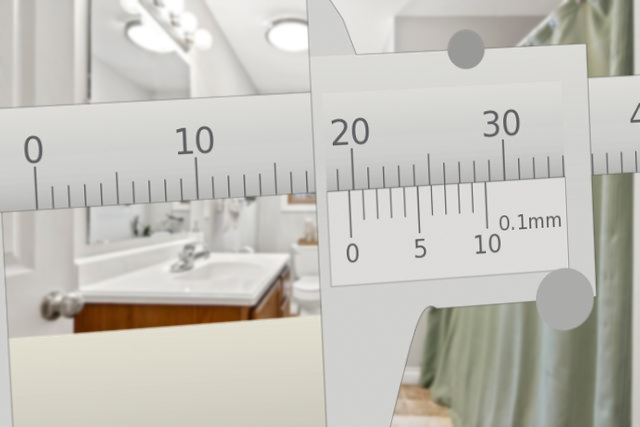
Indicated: 19.7 (mm)
